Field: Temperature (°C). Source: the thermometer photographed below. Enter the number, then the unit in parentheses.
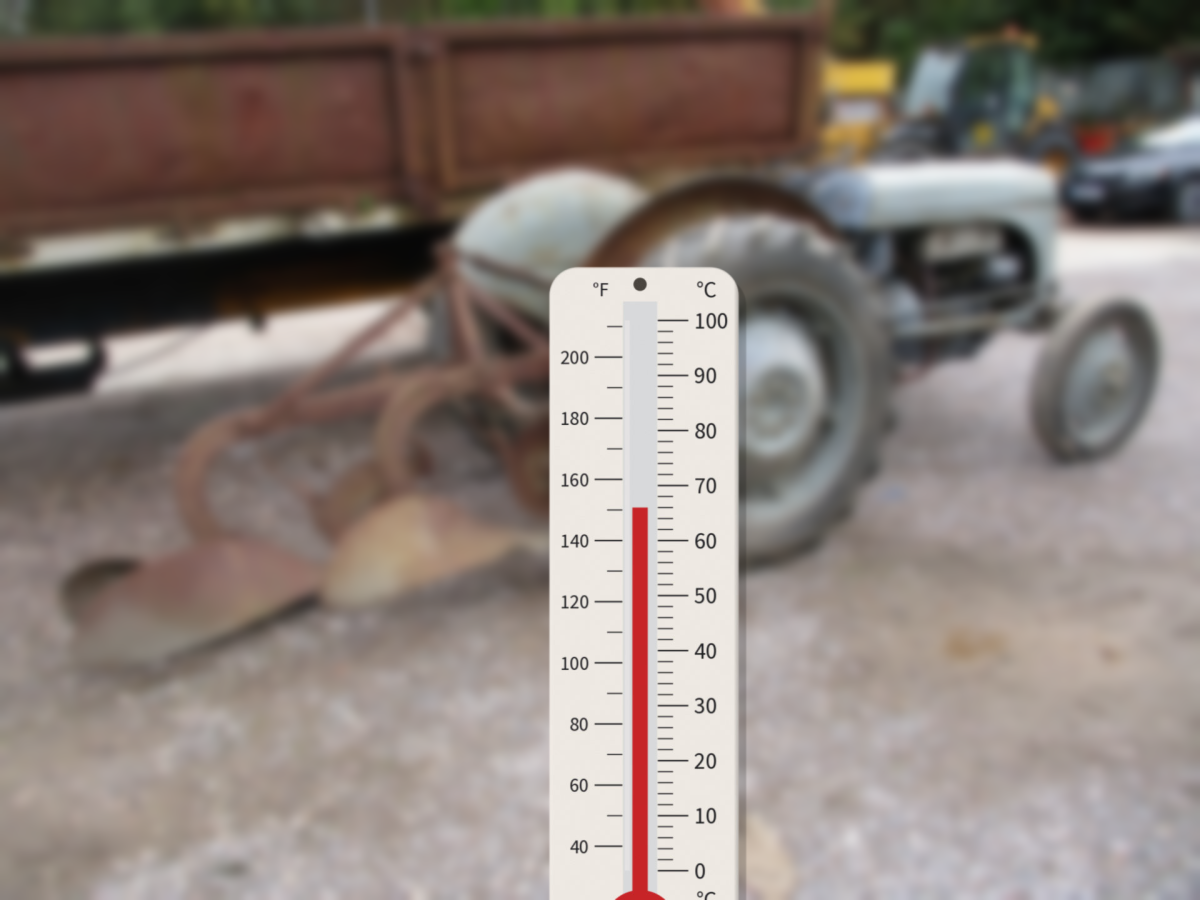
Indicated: 66 (°C)
